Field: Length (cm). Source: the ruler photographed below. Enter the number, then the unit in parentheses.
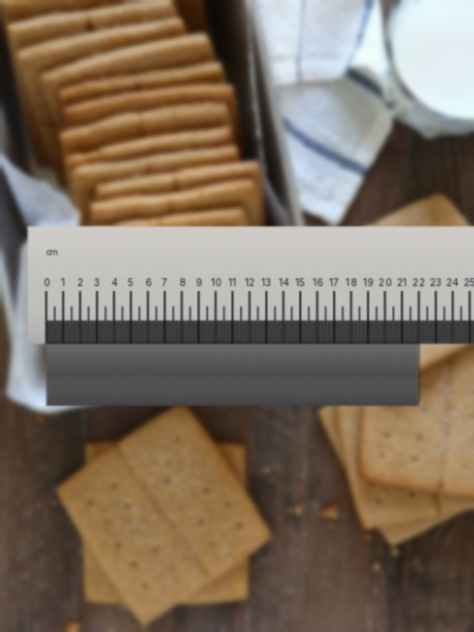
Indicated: 22 (cm)
